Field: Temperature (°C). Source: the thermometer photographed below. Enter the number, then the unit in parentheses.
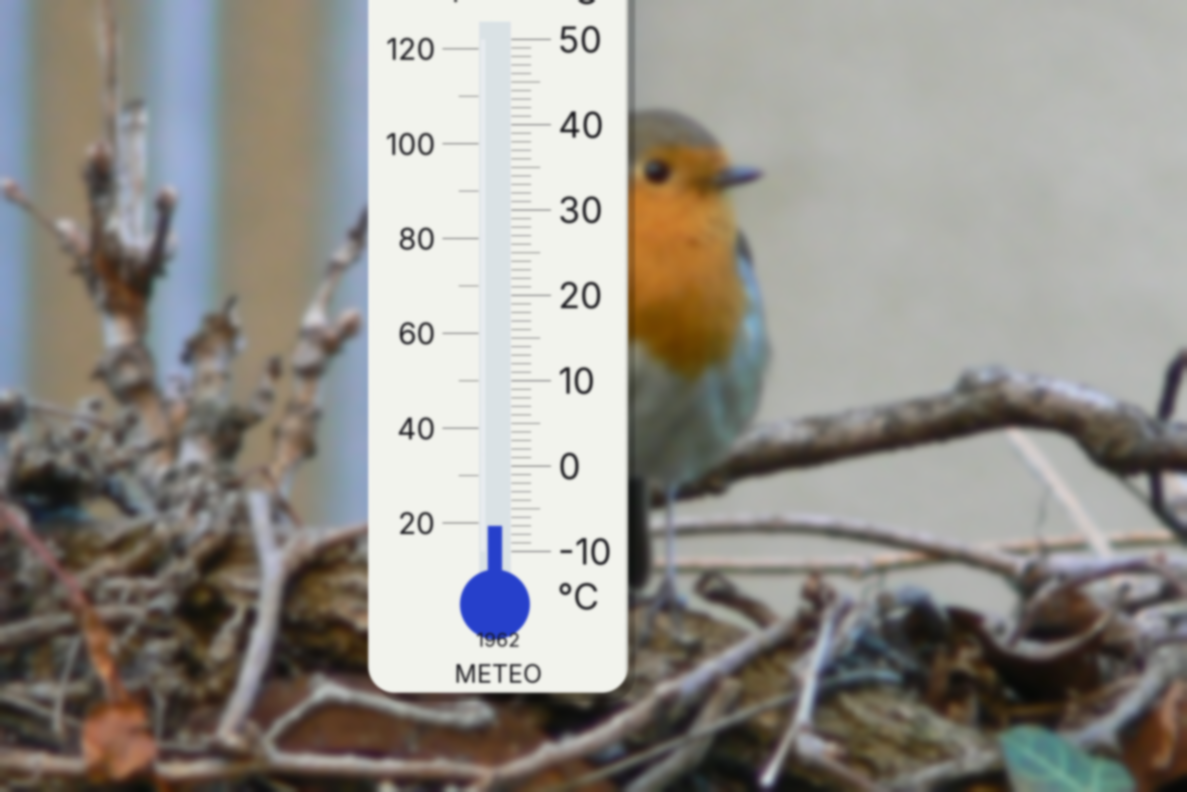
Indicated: -7 (°C)
